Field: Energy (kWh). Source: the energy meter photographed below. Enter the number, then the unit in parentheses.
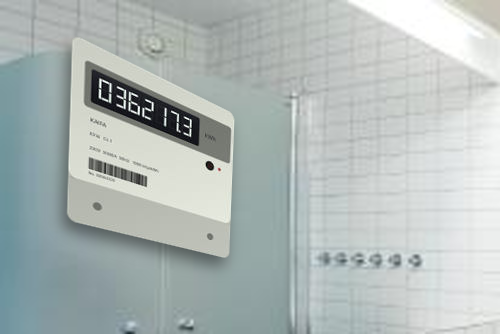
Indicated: 36217.3 (kWh)
